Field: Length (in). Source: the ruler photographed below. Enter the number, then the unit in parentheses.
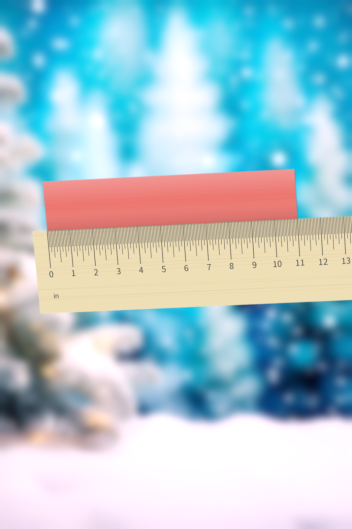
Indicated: 11 (in)
